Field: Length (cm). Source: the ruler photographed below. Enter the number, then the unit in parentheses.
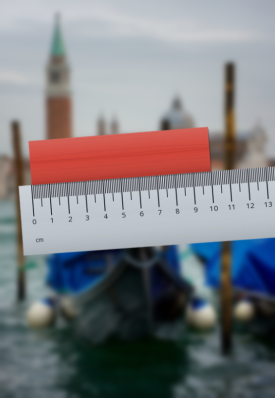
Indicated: 10 (cm)
